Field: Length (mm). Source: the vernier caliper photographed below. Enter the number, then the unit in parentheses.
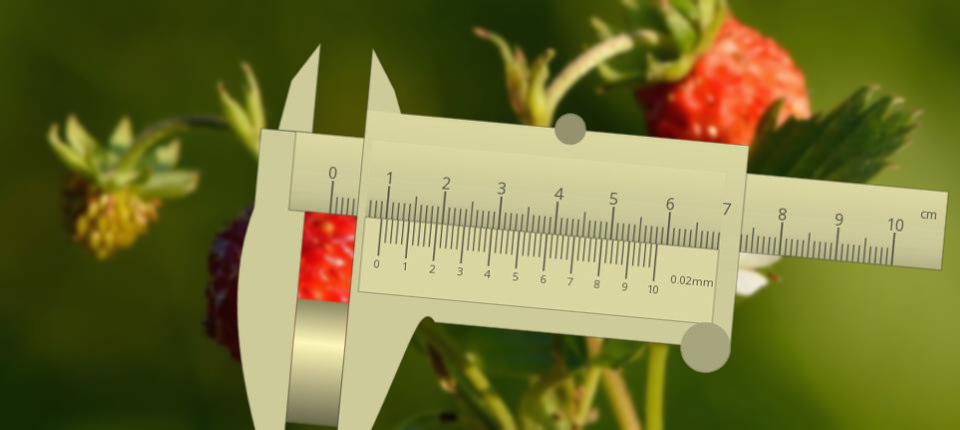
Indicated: 9.2 (mm)
